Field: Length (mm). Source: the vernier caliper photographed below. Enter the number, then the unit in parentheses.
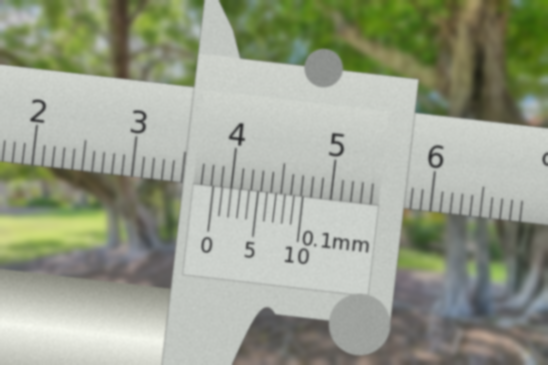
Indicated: 38.2 (mm)
